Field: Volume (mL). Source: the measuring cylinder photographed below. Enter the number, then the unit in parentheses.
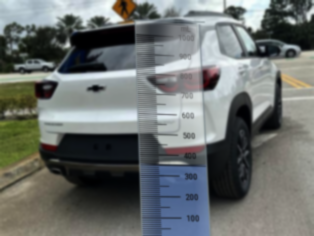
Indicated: 350 (mL)
